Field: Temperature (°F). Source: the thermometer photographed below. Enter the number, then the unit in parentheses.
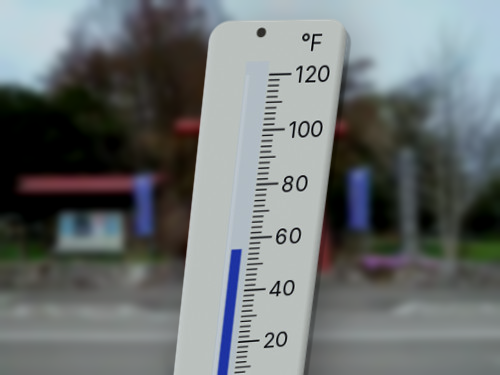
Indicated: 56 (°F)
